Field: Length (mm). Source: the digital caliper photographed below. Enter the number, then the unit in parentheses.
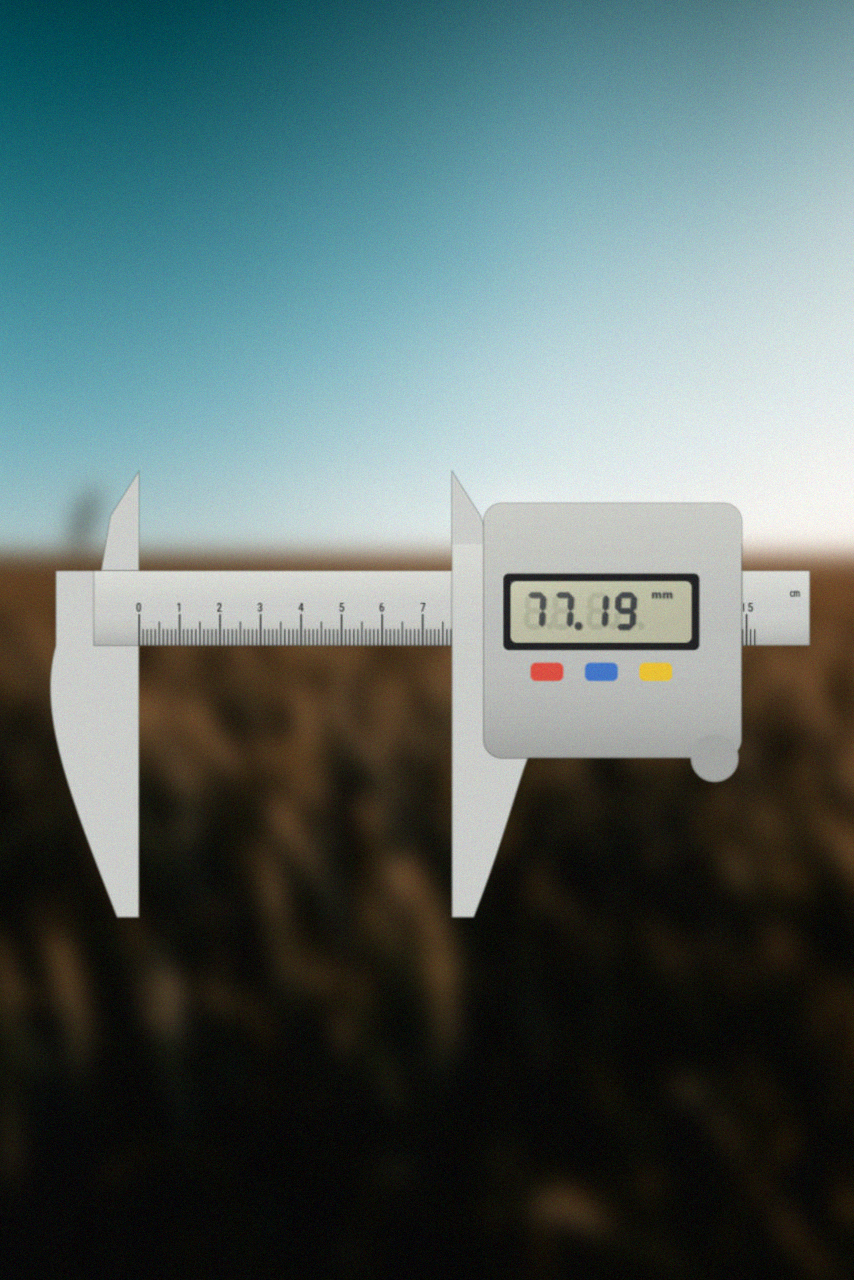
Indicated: 77.19 (mm)
